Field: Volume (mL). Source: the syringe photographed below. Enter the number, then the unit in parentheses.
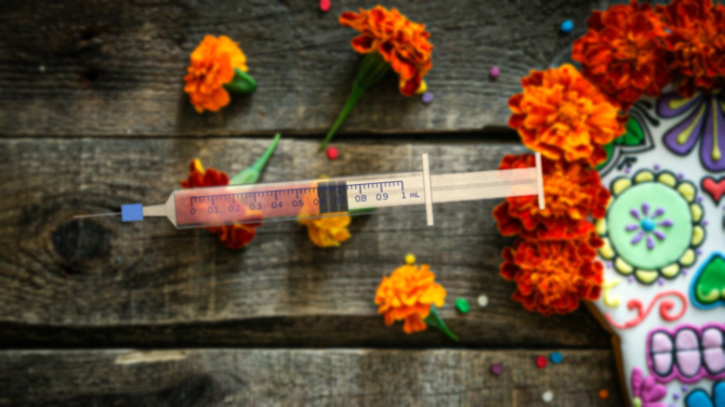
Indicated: 0.6 (mL)
